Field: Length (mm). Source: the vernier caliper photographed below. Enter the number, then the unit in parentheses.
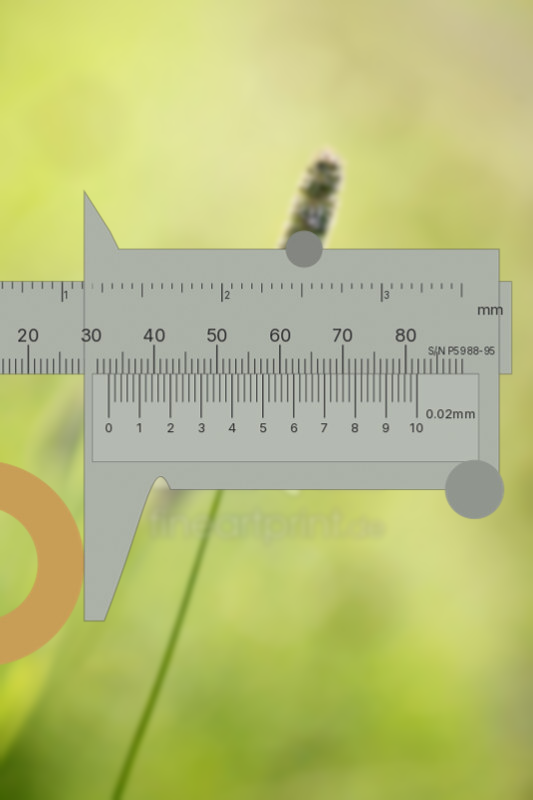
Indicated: 32.8 (mm)
